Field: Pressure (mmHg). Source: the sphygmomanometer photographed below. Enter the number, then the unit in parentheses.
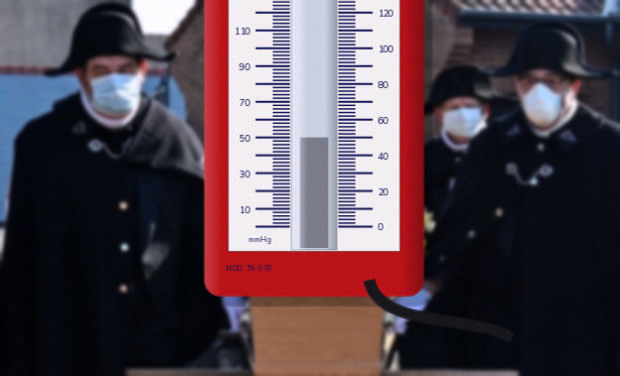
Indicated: 50 (mmHg)
